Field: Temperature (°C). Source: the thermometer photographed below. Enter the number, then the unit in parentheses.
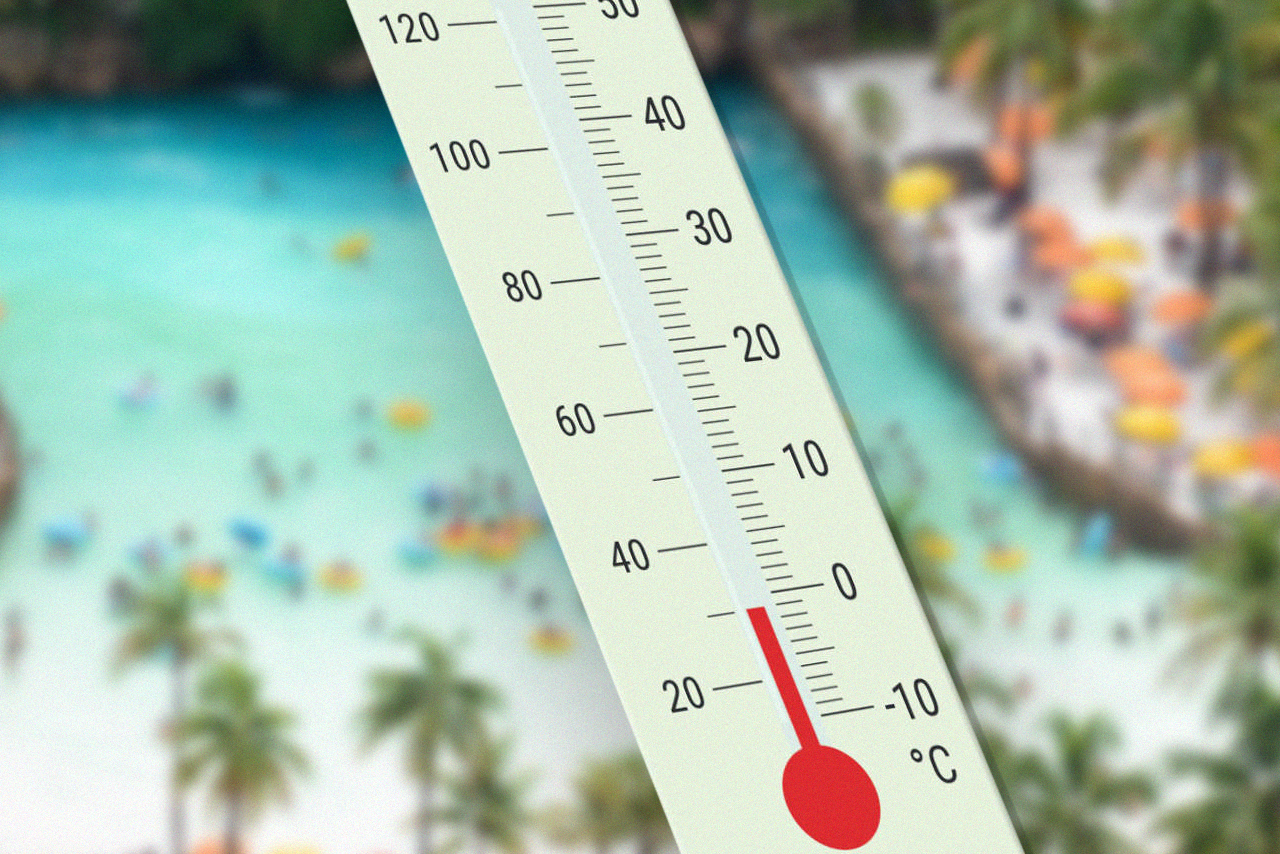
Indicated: -1 (°C)
